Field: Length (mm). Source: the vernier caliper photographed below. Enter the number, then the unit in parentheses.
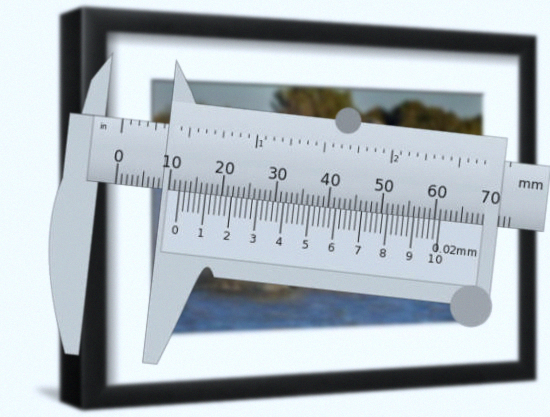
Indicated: 12.0 (mm)
